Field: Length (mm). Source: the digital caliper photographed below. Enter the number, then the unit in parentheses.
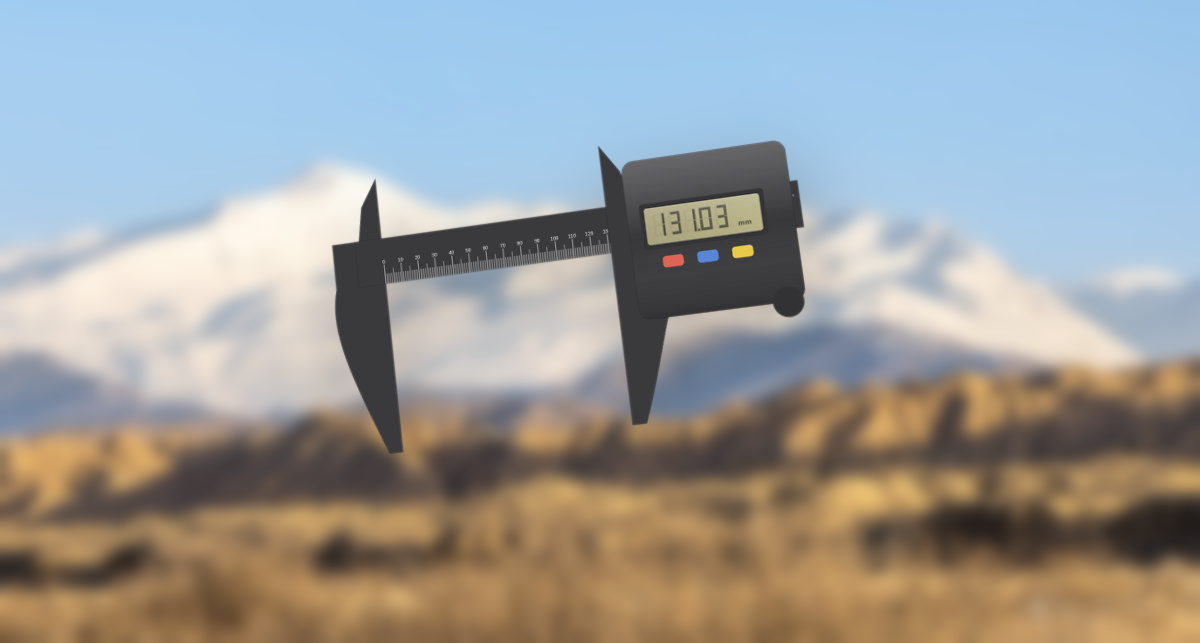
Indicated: 131.03 (mm)
